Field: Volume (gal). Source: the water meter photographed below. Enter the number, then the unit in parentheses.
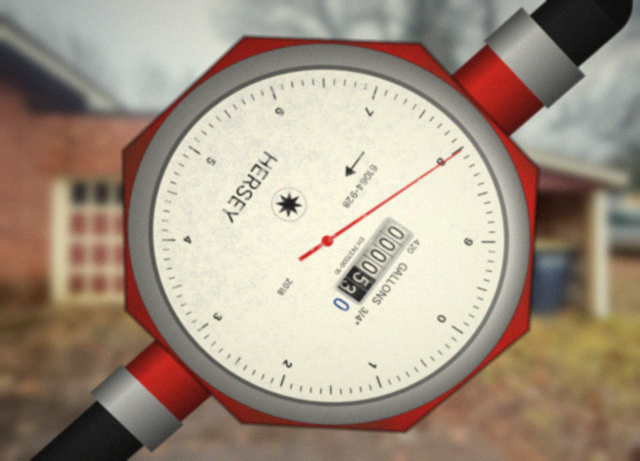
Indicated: 528.0 (gal)
